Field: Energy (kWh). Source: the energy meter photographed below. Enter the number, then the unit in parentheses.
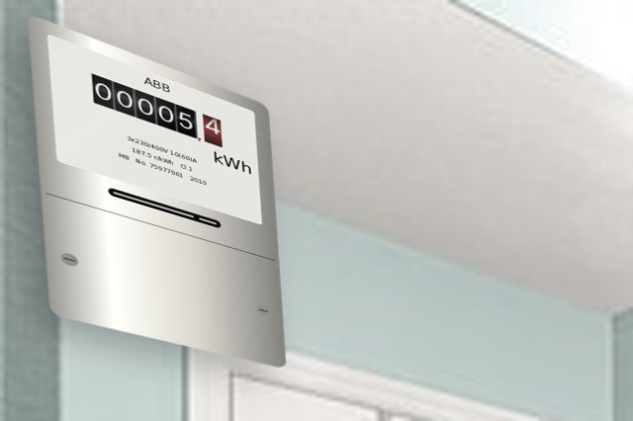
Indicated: 5.4 (kWh)
